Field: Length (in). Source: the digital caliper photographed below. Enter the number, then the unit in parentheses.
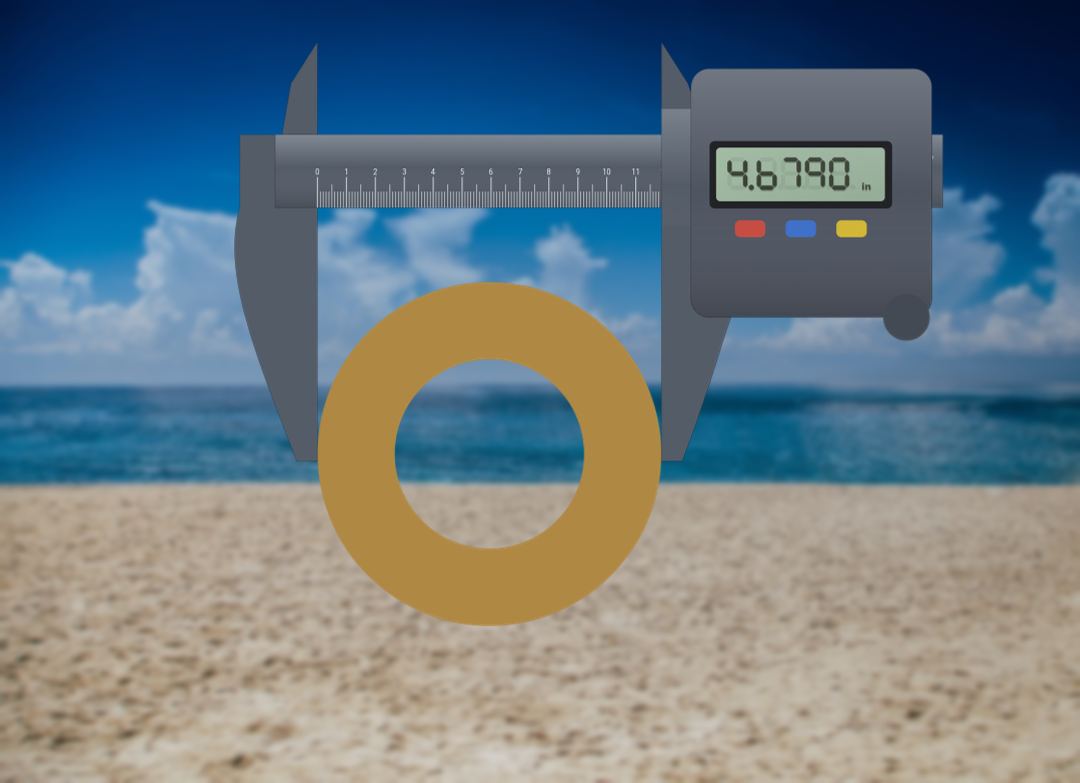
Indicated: 4.6790 (in)
